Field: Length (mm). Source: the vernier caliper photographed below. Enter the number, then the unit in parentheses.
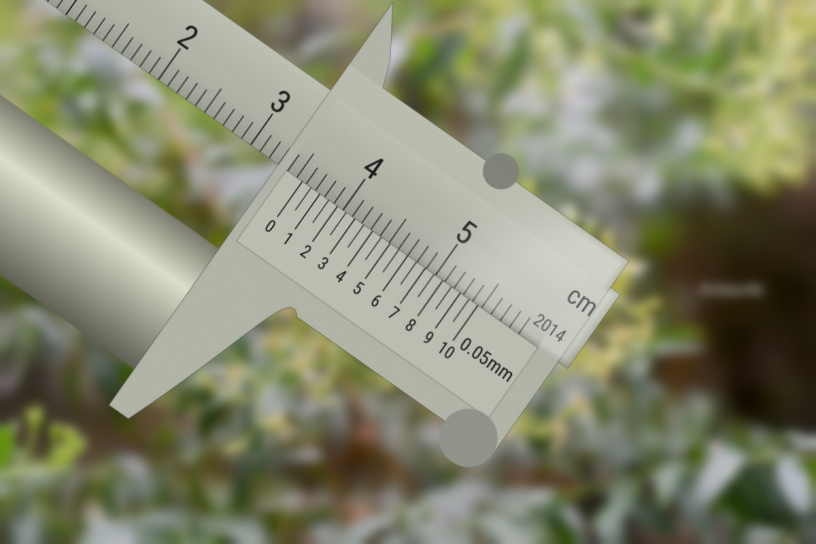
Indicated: 35.6 (mm)
